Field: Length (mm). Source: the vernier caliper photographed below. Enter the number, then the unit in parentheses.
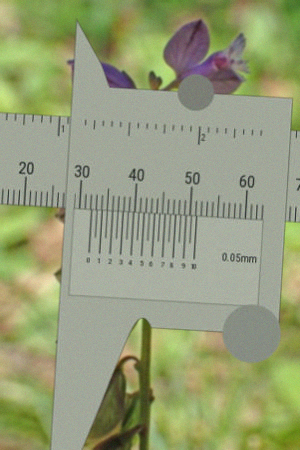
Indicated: 32.2 (mm)
